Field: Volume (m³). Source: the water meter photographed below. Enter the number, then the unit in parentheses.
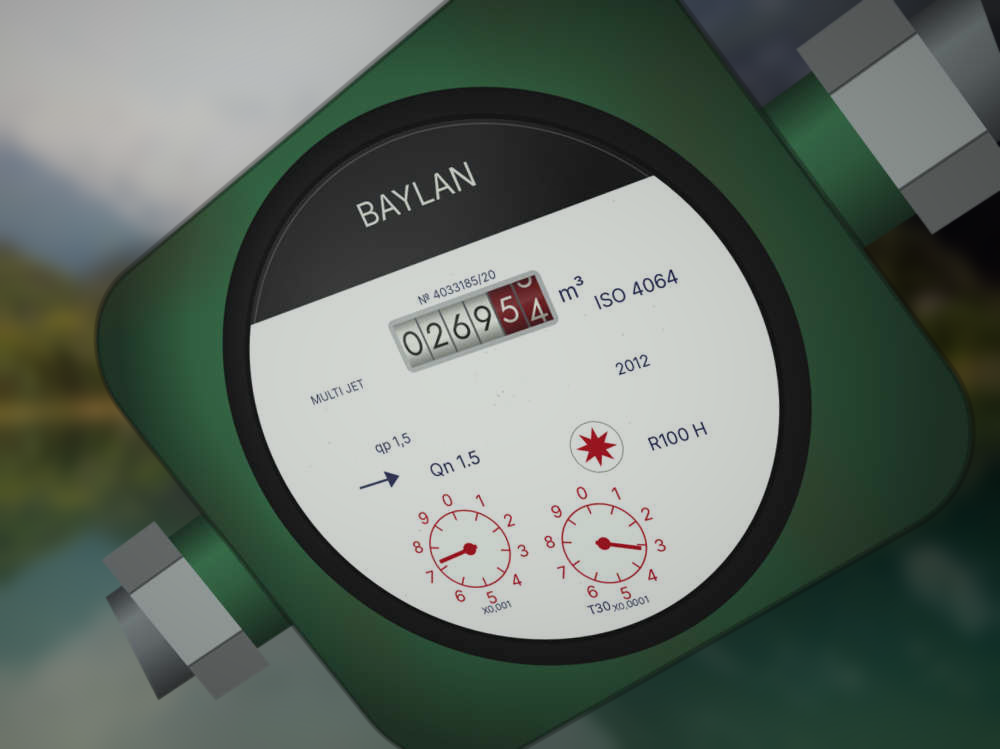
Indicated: 269.5373 (m³)
